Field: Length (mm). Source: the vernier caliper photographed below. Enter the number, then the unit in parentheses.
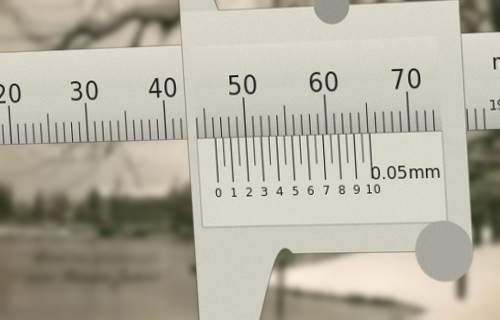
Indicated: 46.2 (mm)
